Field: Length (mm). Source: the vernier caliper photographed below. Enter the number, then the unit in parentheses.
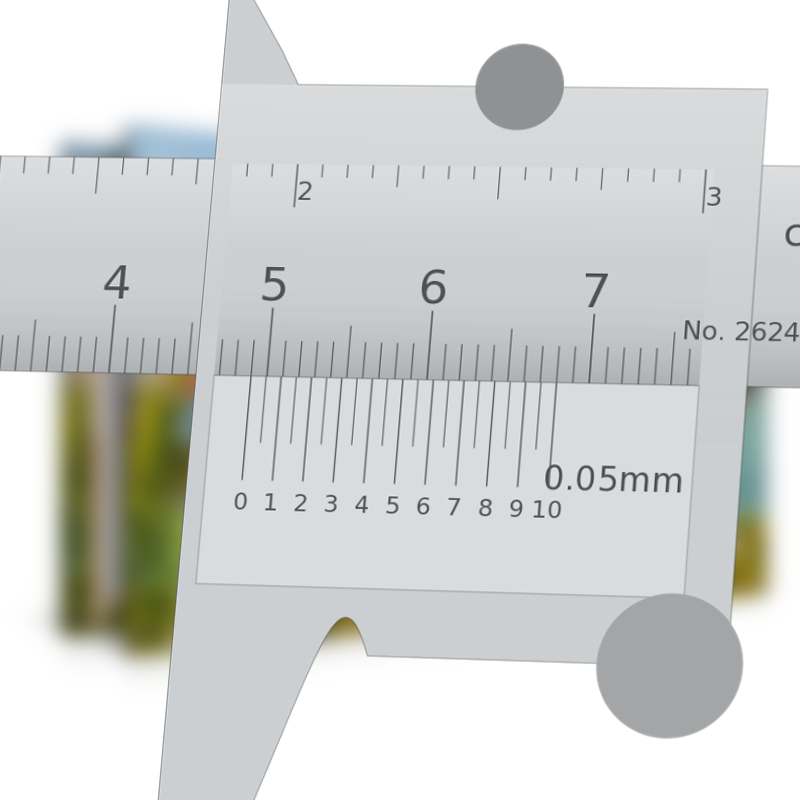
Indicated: 49.0 (mm)
